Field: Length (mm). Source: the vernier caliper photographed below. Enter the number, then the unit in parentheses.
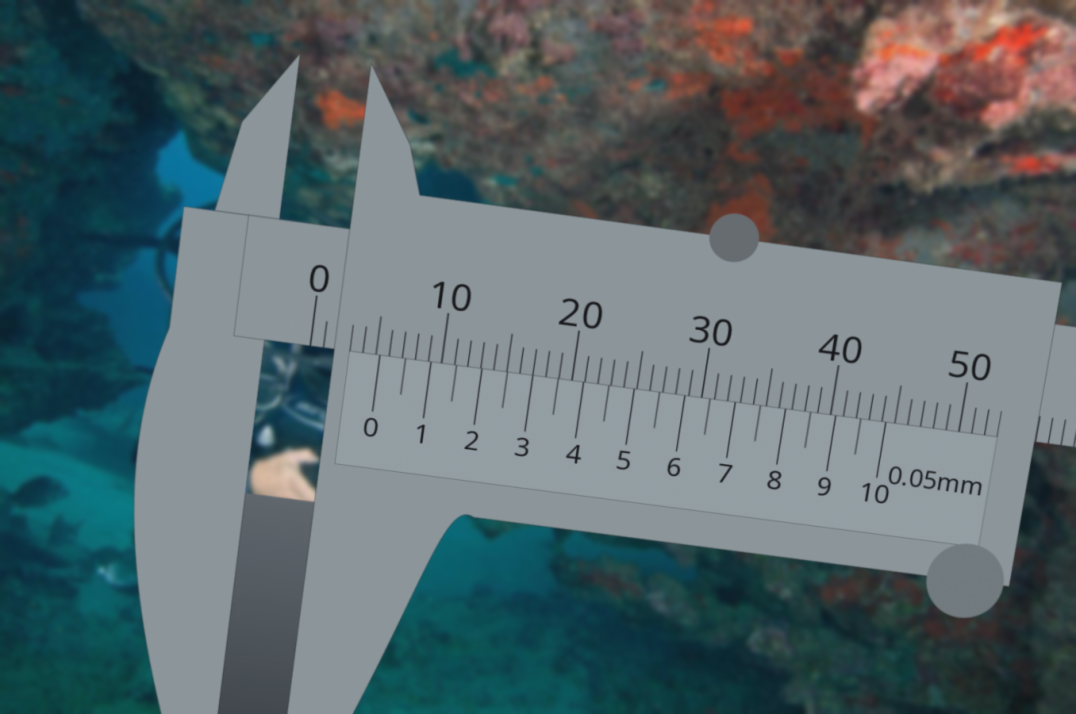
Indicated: 5.3 (mm)
